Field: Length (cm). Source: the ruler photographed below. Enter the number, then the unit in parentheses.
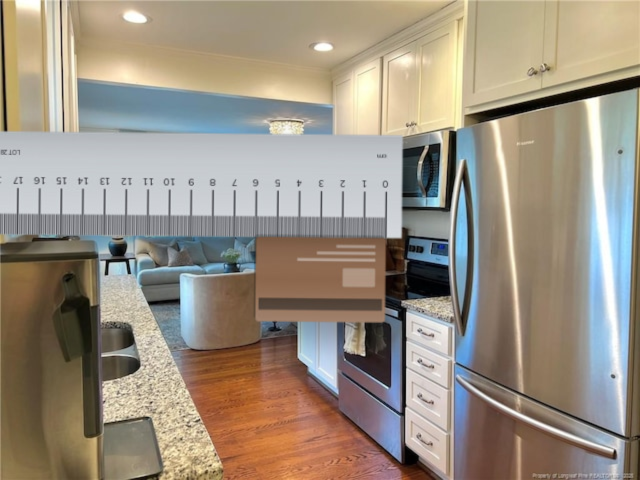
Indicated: 6 (cm)
